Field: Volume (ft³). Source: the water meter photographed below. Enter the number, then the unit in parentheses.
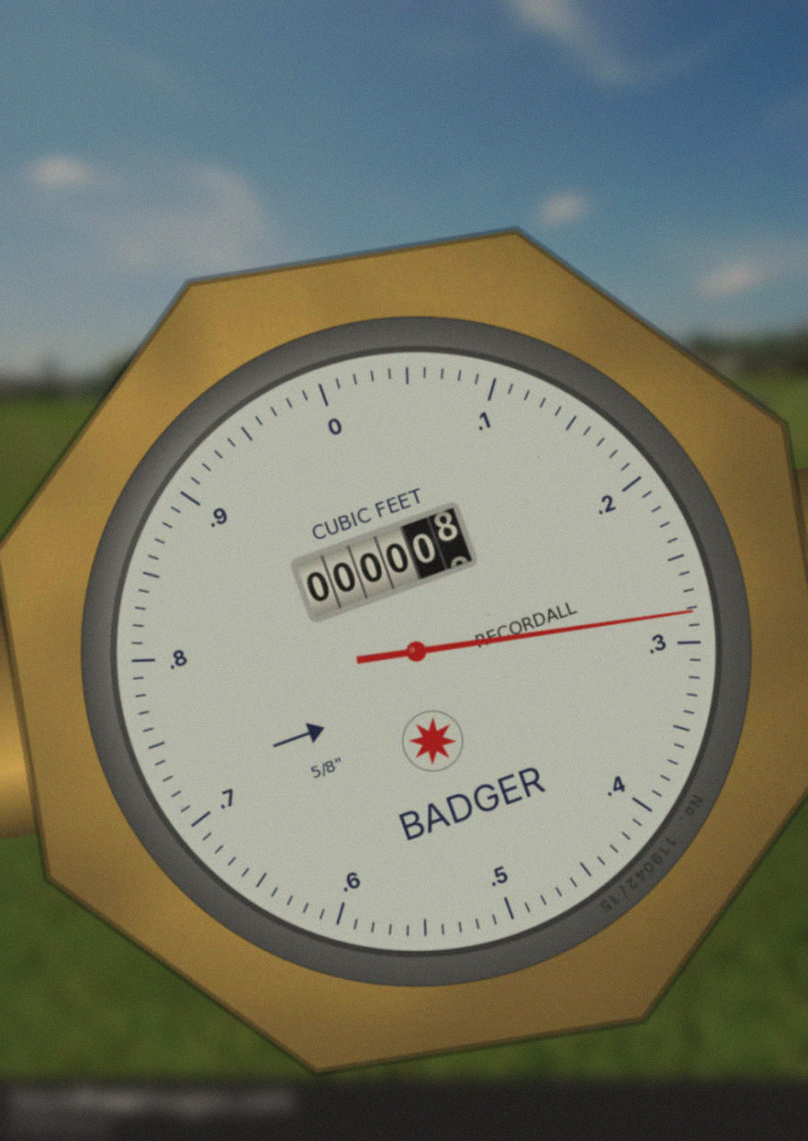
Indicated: 8.28 (ft³)
